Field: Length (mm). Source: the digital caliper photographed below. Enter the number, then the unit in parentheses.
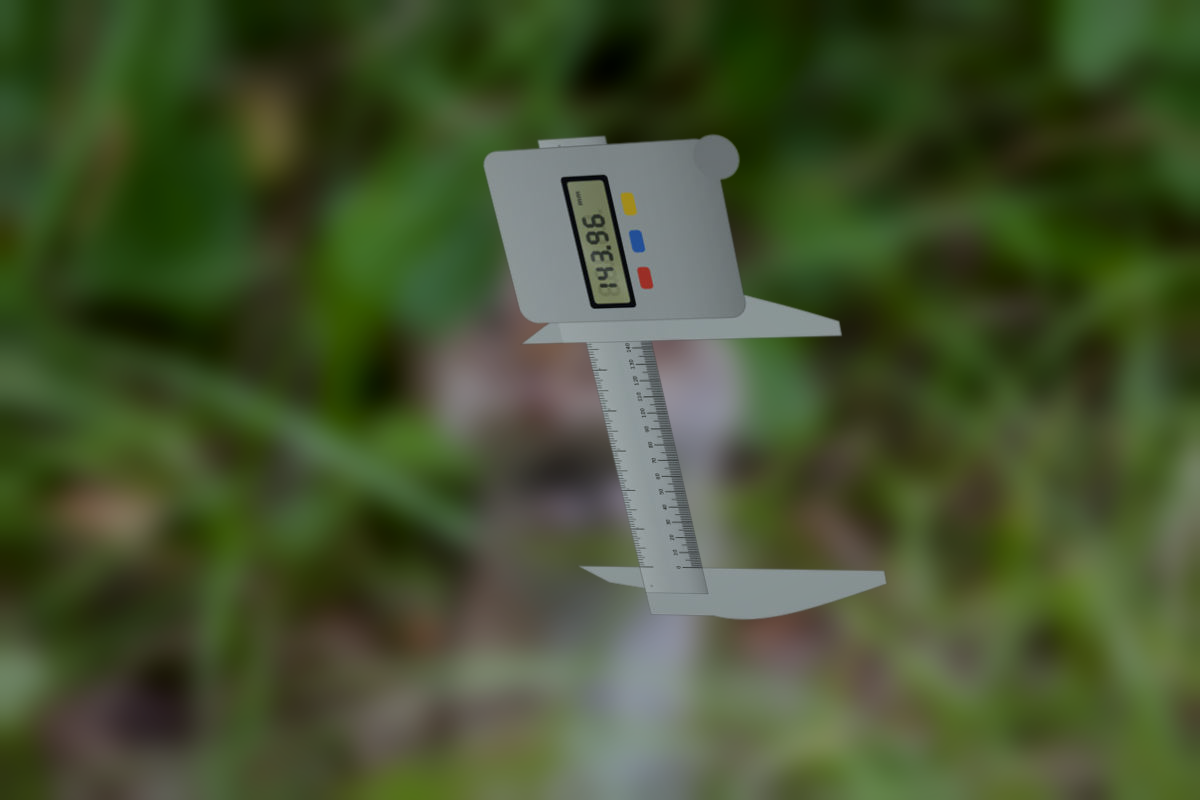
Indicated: 143.96 (mm)
